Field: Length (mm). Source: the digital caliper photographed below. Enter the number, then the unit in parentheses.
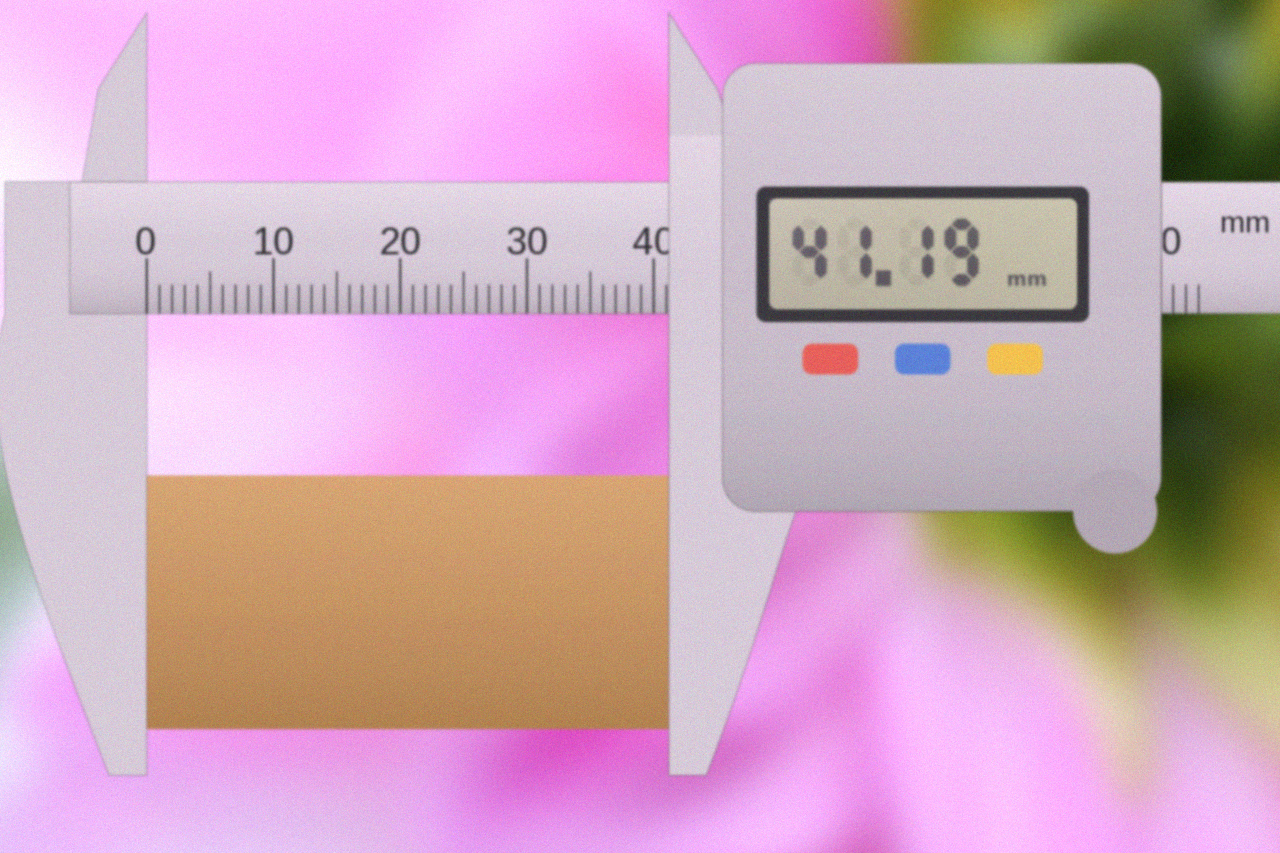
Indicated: 41.19 (mm)
